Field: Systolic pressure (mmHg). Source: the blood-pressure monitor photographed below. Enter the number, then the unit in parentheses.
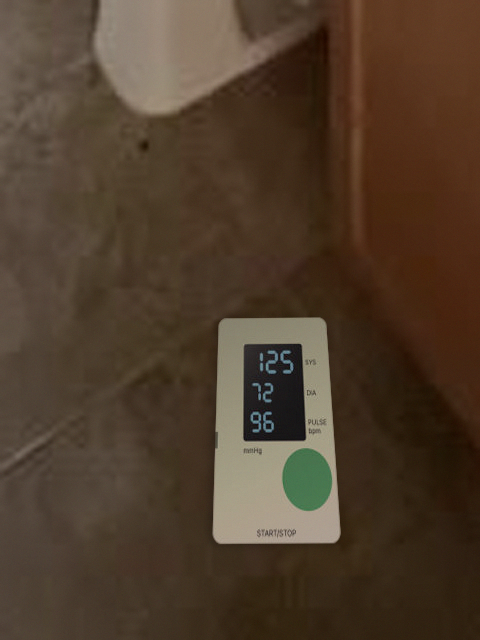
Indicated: 125 (mmHg)
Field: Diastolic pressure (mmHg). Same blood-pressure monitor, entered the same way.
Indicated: 72 (mmHg)
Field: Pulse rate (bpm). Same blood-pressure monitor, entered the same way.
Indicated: 96 (bpm)
